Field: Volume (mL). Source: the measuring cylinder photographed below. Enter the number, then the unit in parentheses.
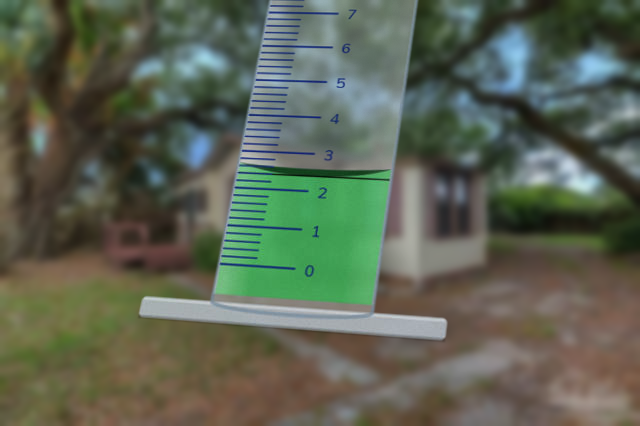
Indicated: 2.4 (mL)
